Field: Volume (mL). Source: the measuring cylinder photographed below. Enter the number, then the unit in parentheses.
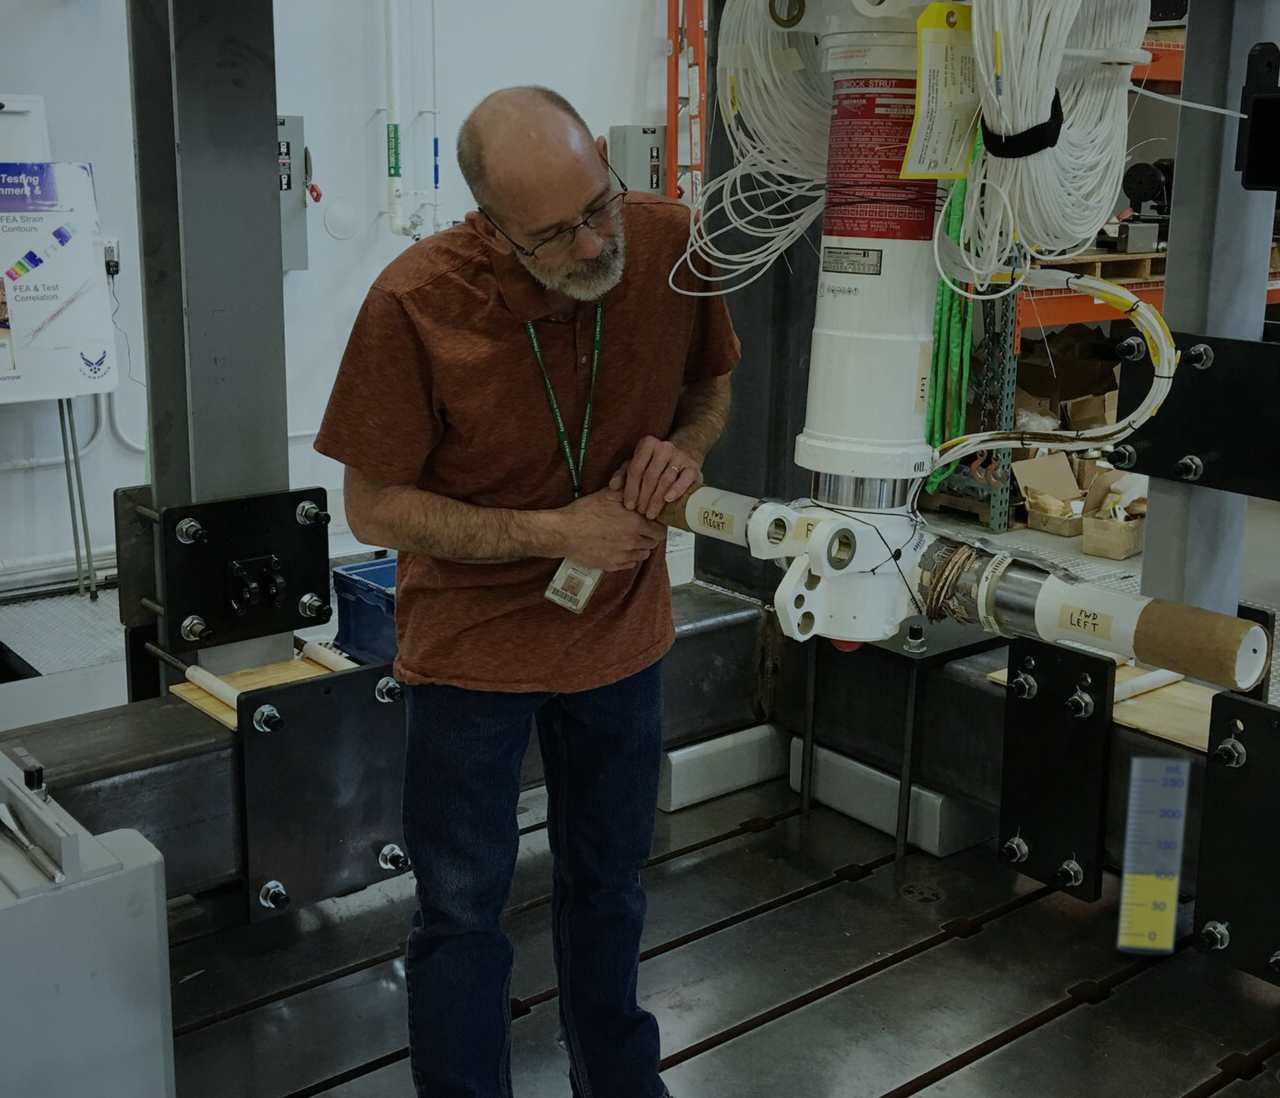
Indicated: 100 (mL)
